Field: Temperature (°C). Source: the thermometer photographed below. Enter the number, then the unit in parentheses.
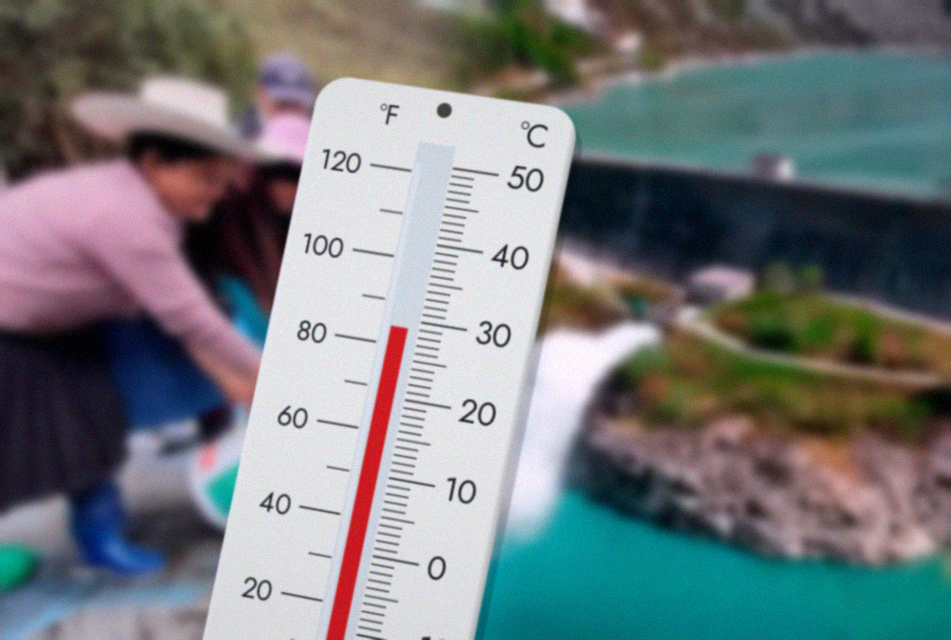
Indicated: 29 (°C)
